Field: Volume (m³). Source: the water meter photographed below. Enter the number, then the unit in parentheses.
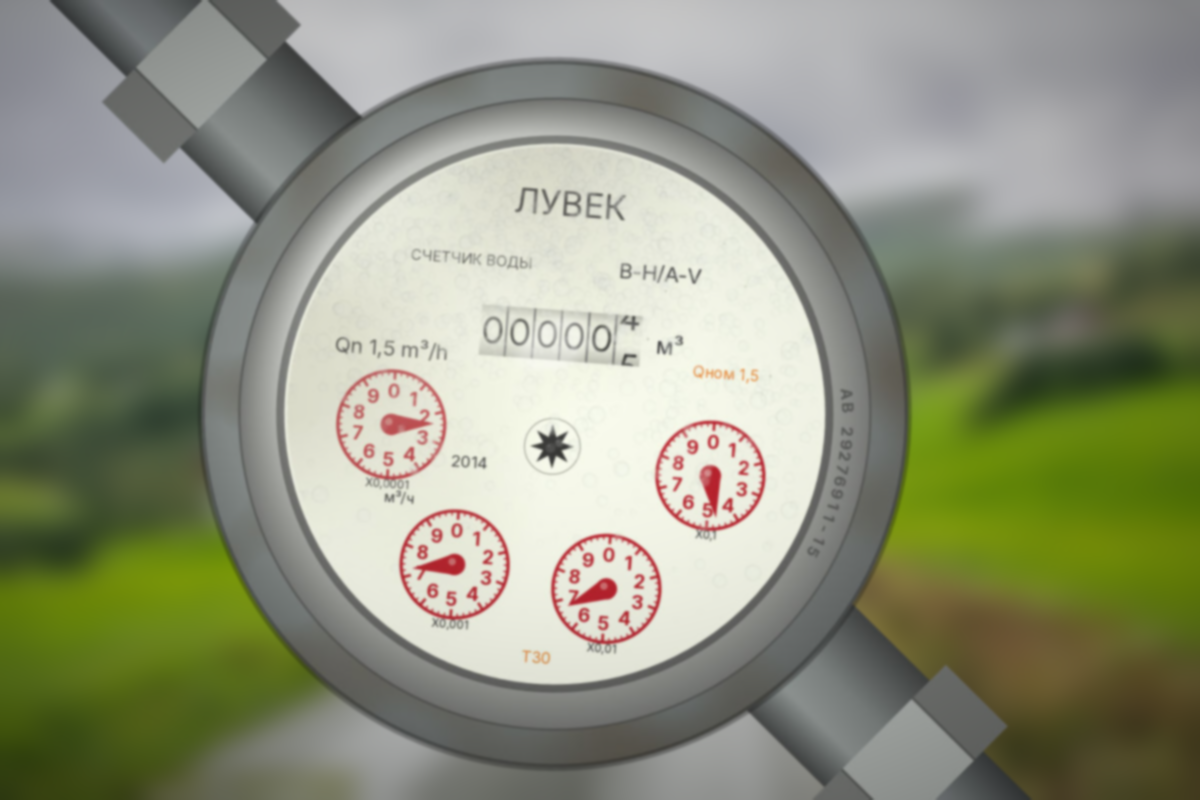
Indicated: 4.4672 (m³)
